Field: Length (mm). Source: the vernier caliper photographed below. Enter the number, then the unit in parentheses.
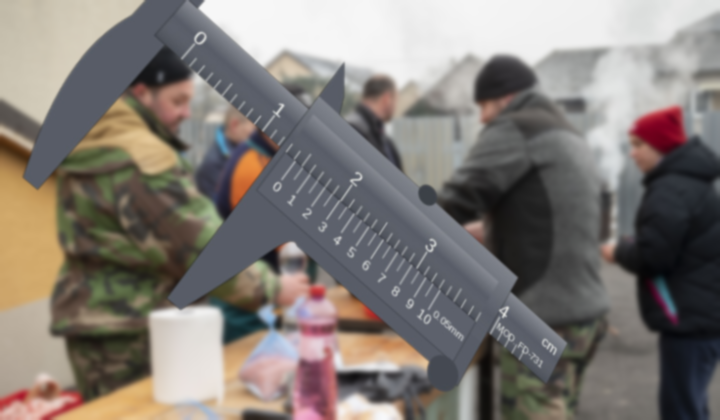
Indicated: 14.2 (mm)
